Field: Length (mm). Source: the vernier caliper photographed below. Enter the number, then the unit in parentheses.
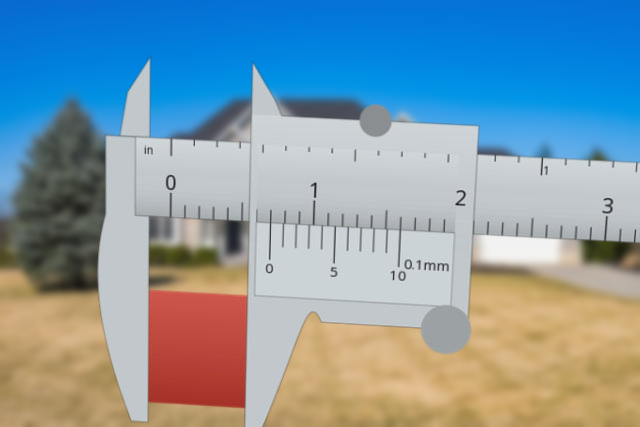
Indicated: 7.0 (mm)
